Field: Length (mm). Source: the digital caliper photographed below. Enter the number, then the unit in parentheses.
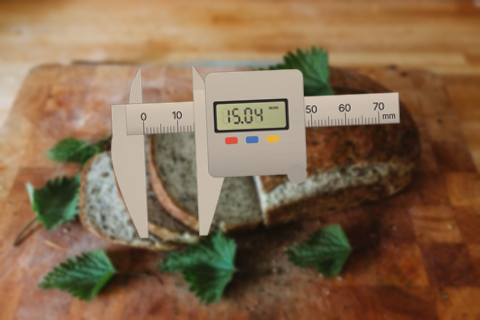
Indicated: 15.04 (mm)
